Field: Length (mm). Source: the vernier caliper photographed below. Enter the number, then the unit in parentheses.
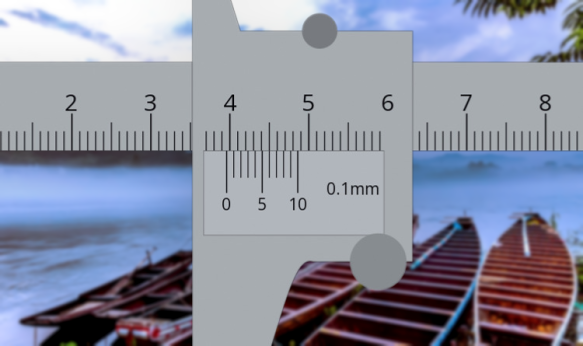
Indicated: 39.6 (mm)
